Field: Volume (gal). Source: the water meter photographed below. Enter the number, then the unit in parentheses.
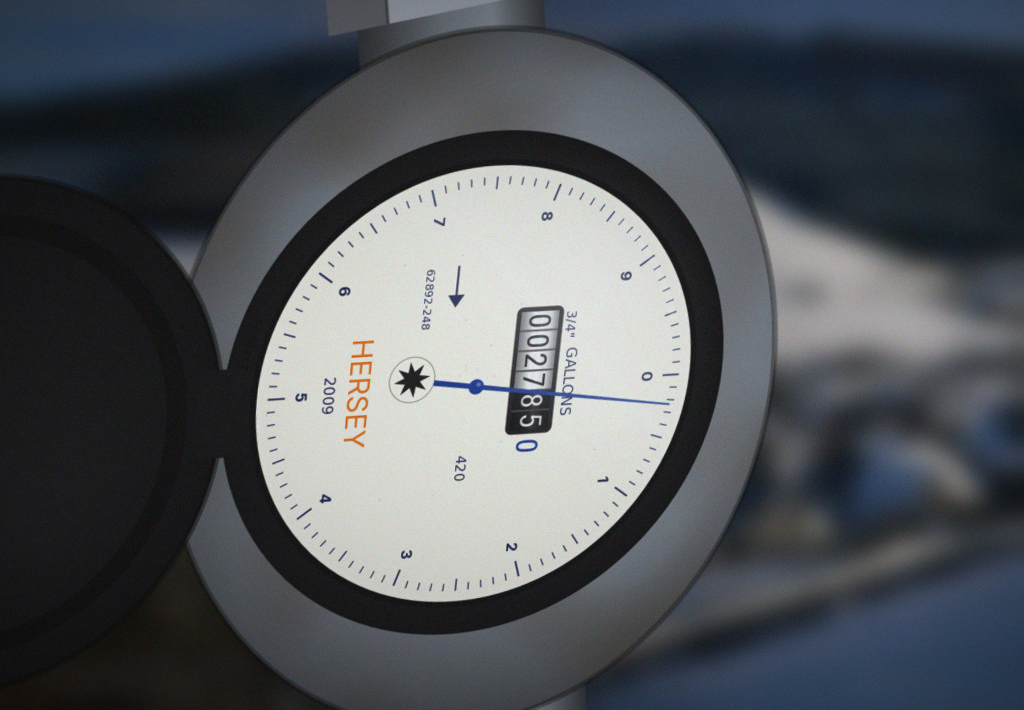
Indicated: 27850.2 (gal)
